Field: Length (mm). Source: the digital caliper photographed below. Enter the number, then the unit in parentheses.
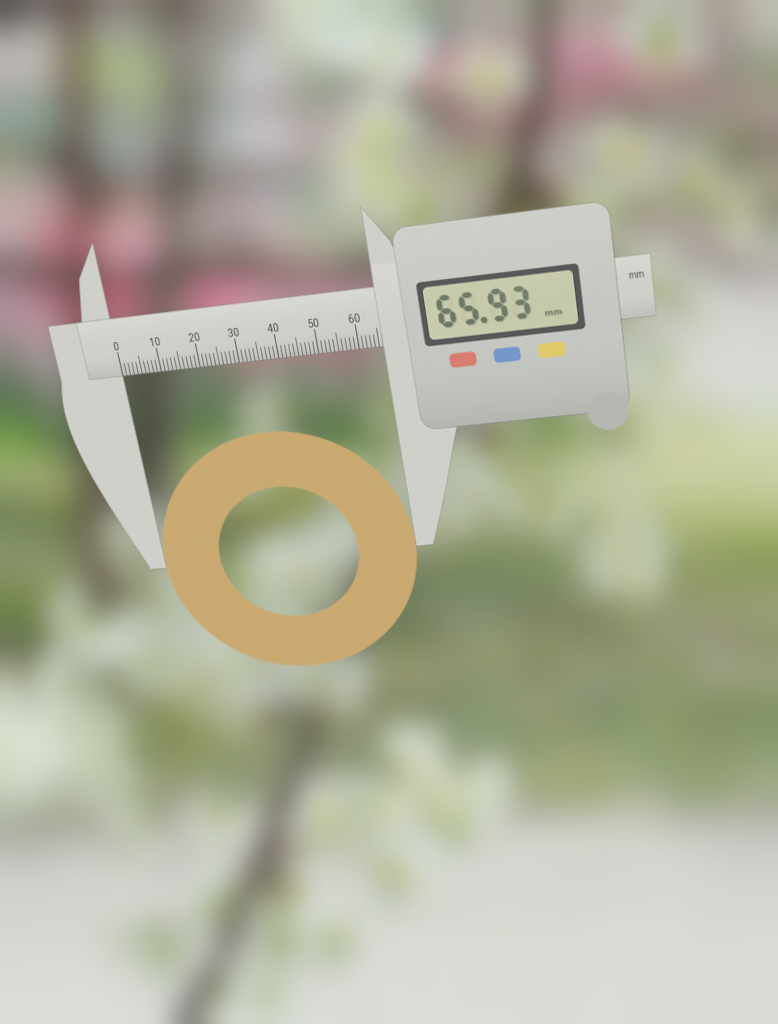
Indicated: 65.93 (mm)
